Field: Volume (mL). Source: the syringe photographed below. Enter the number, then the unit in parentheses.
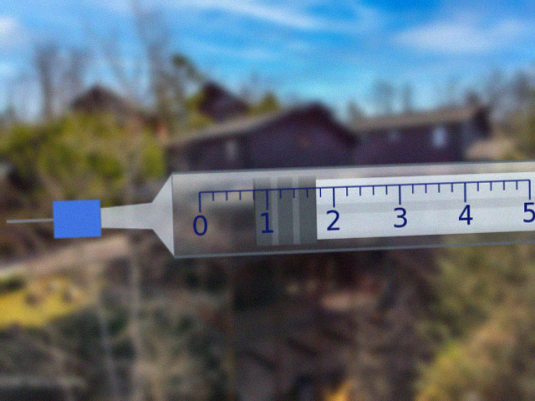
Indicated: 0.8 (mL)
